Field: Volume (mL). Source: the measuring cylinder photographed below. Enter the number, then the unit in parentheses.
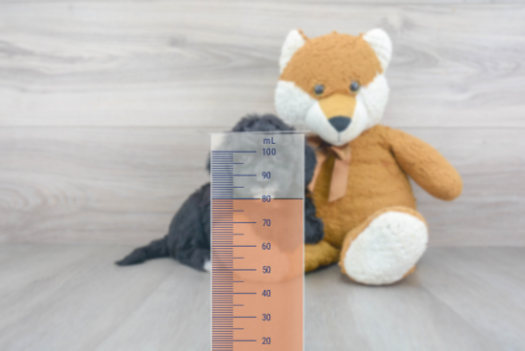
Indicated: 80 (mL)
